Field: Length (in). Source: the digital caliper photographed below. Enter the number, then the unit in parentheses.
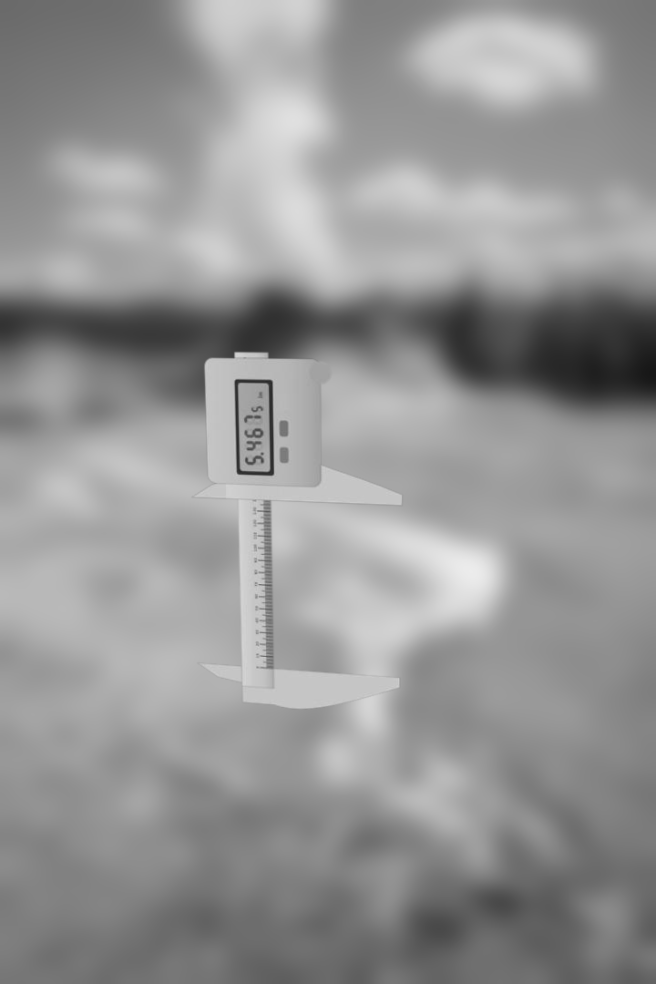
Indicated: 5.4675 (in)
